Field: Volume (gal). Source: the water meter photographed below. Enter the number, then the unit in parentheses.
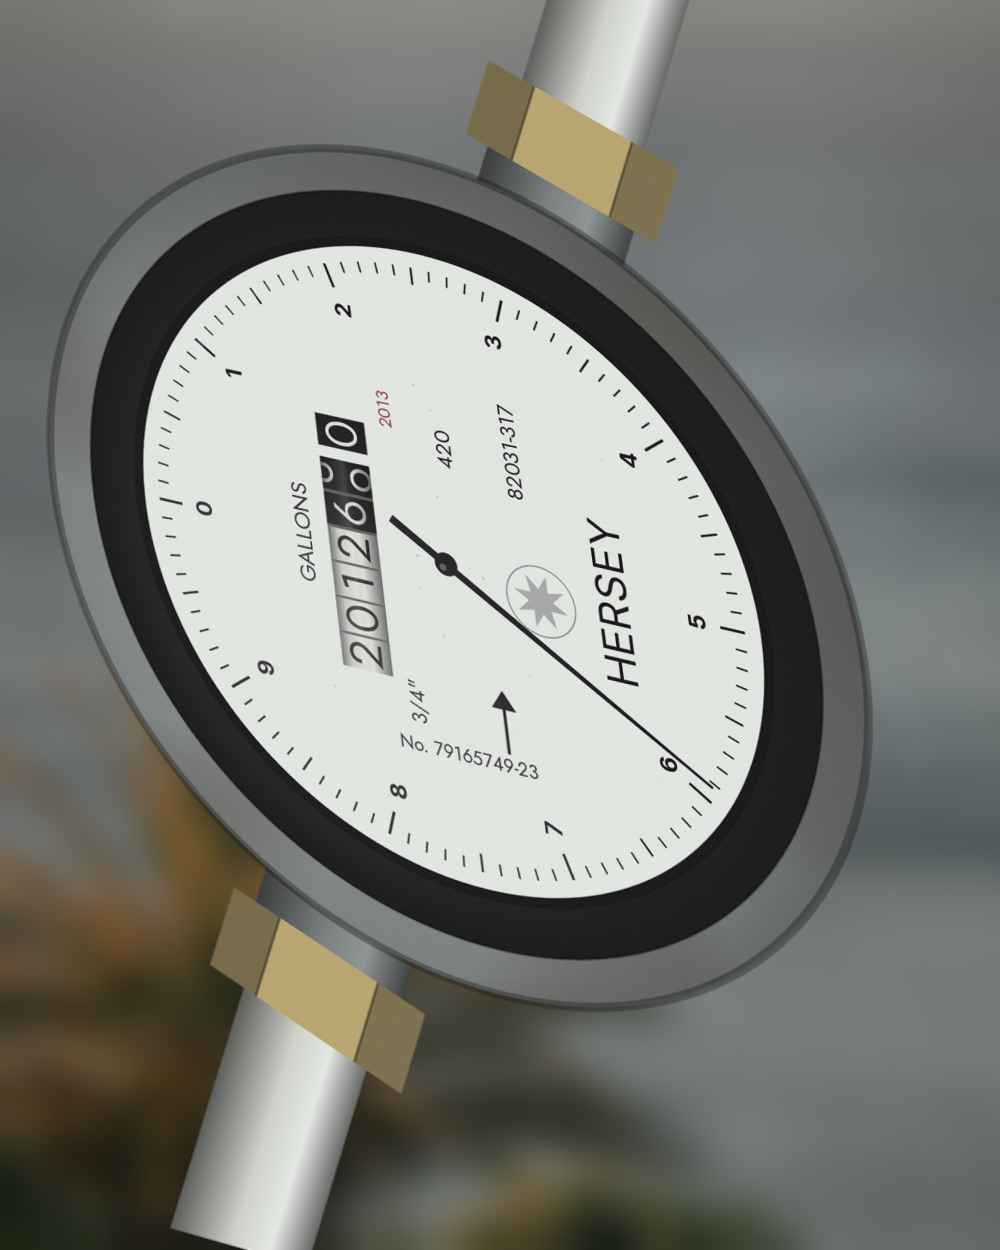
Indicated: 2012685.9 (gal)
